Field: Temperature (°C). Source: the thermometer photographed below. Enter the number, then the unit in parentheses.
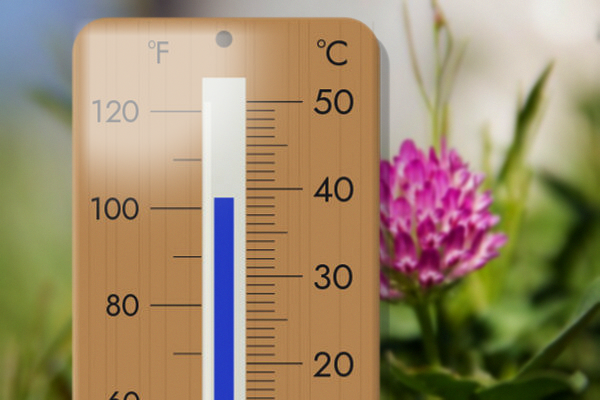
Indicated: 39 (°C)
